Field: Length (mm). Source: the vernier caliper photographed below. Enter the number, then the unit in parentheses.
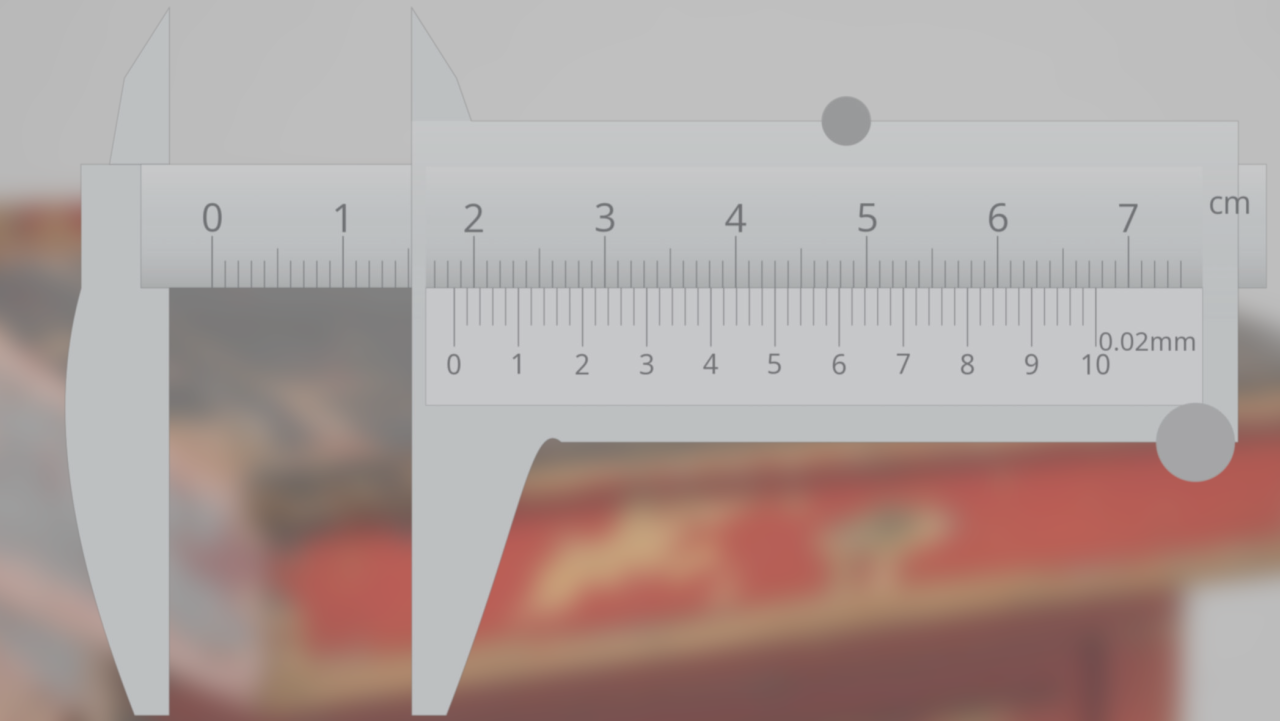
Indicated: 18.5 (mm)
